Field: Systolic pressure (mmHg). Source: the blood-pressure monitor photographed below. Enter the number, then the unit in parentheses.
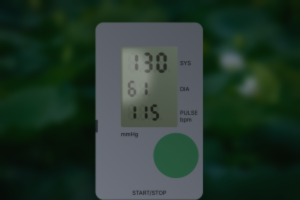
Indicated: 130 (mmHg)
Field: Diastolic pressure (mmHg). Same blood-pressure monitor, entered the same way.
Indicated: 61 (mmHg)
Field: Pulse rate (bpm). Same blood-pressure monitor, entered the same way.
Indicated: 115 (bpm)
